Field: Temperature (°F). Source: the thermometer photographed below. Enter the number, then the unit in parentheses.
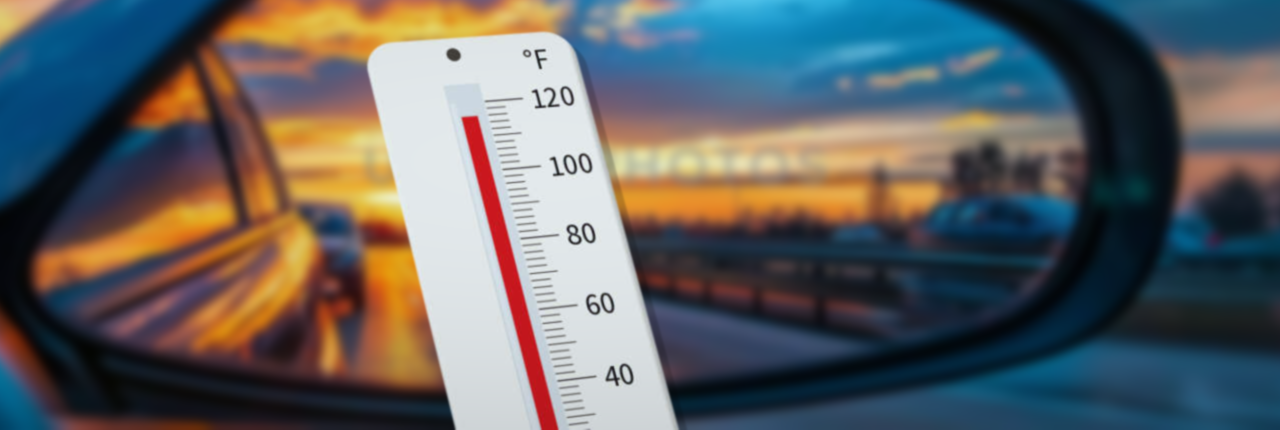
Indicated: 116 (°F)
